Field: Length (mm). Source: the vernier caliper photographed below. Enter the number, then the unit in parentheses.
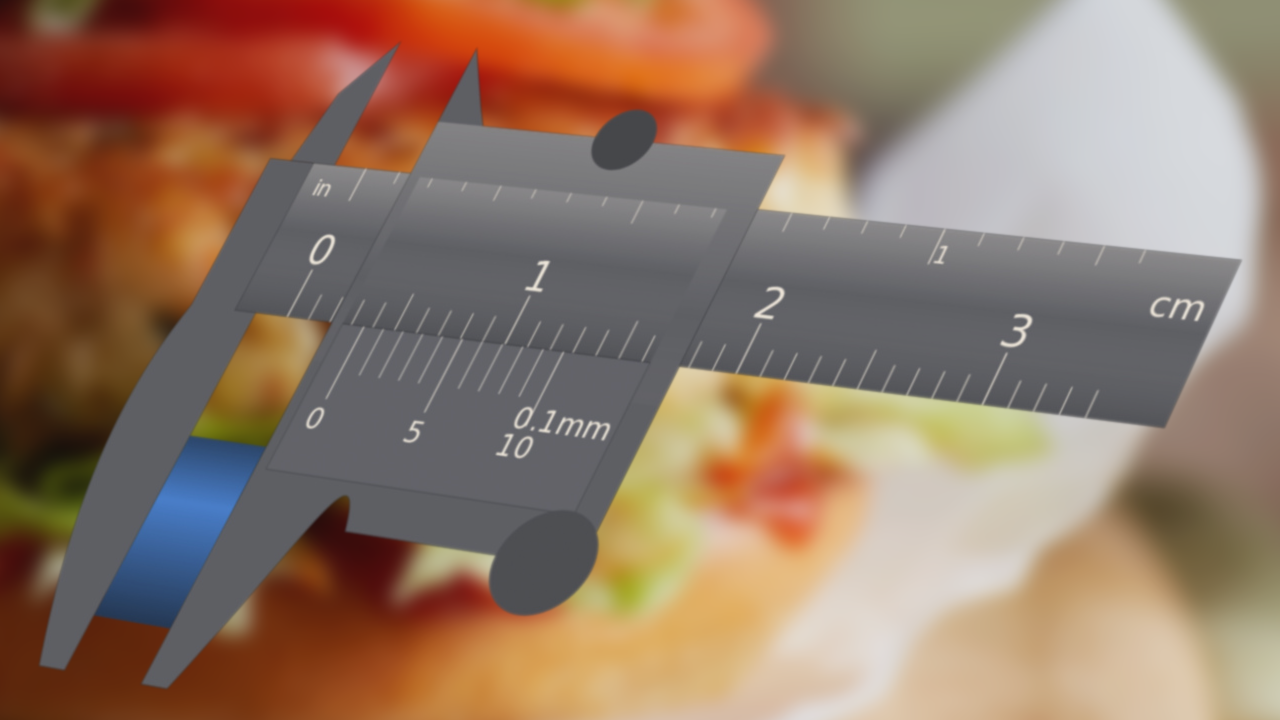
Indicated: 3.6 (mm)
